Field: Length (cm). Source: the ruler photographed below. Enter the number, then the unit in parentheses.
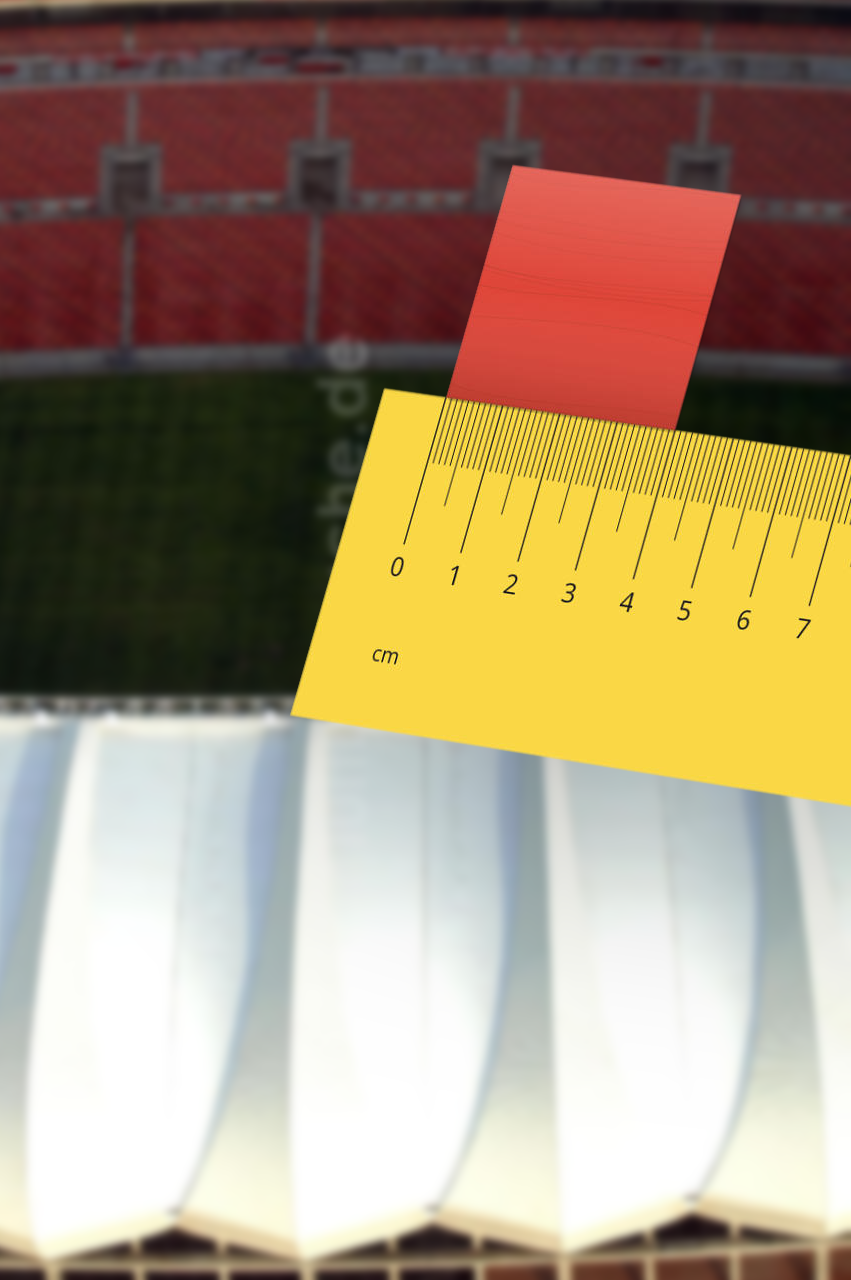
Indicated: 4 (cm)
